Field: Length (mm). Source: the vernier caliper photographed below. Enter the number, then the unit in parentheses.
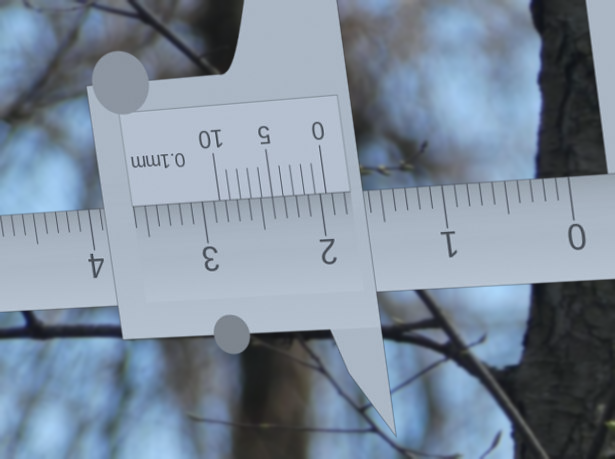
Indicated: 19.5 (mm)
